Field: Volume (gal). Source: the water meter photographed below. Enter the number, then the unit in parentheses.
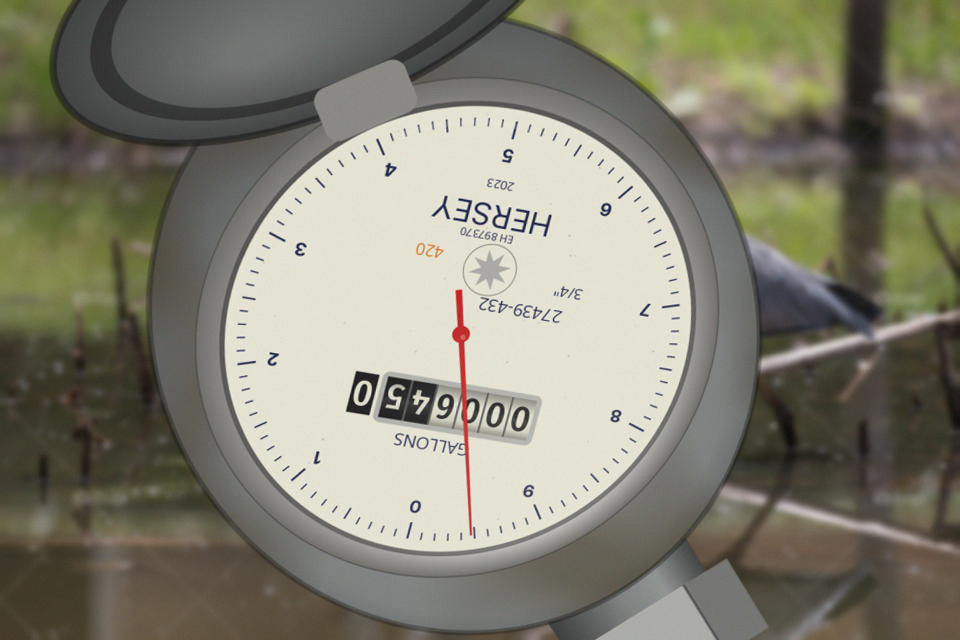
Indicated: 6449.5 (gal)
